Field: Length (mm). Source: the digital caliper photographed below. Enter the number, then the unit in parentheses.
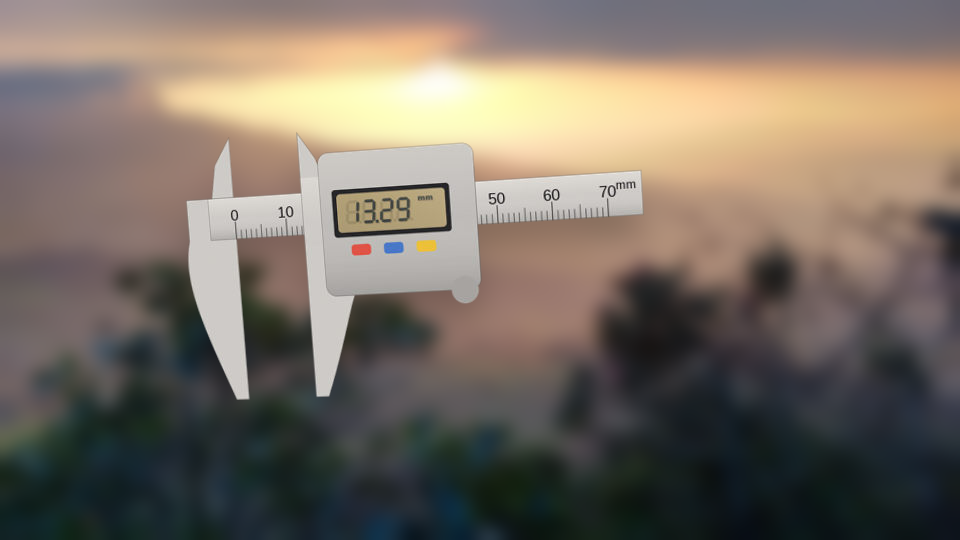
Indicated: 13.29 (mm)
